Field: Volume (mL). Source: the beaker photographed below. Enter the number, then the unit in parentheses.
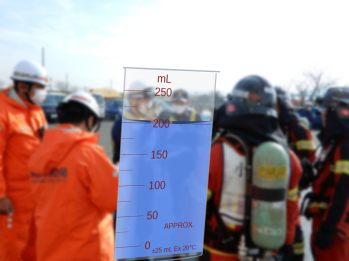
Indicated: 200 (mL)
